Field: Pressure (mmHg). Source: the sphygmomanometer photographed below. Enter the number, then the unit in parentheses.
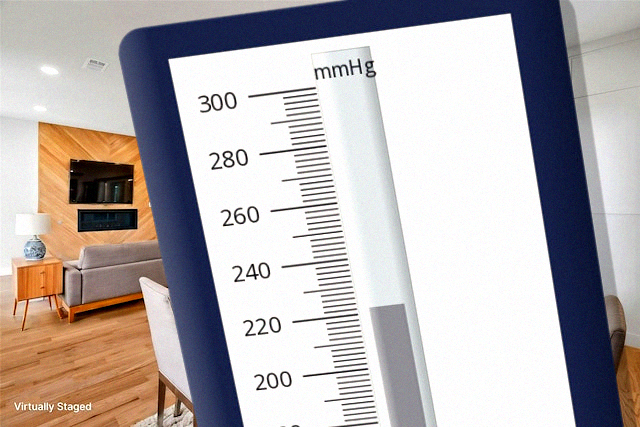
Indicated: 222 (mmHg)
